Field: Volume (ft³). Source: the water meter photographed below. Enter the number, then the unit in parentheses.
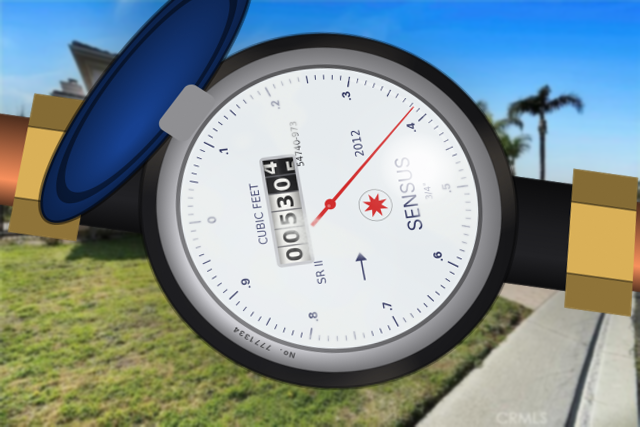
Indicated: 5304.38 (ft³)
